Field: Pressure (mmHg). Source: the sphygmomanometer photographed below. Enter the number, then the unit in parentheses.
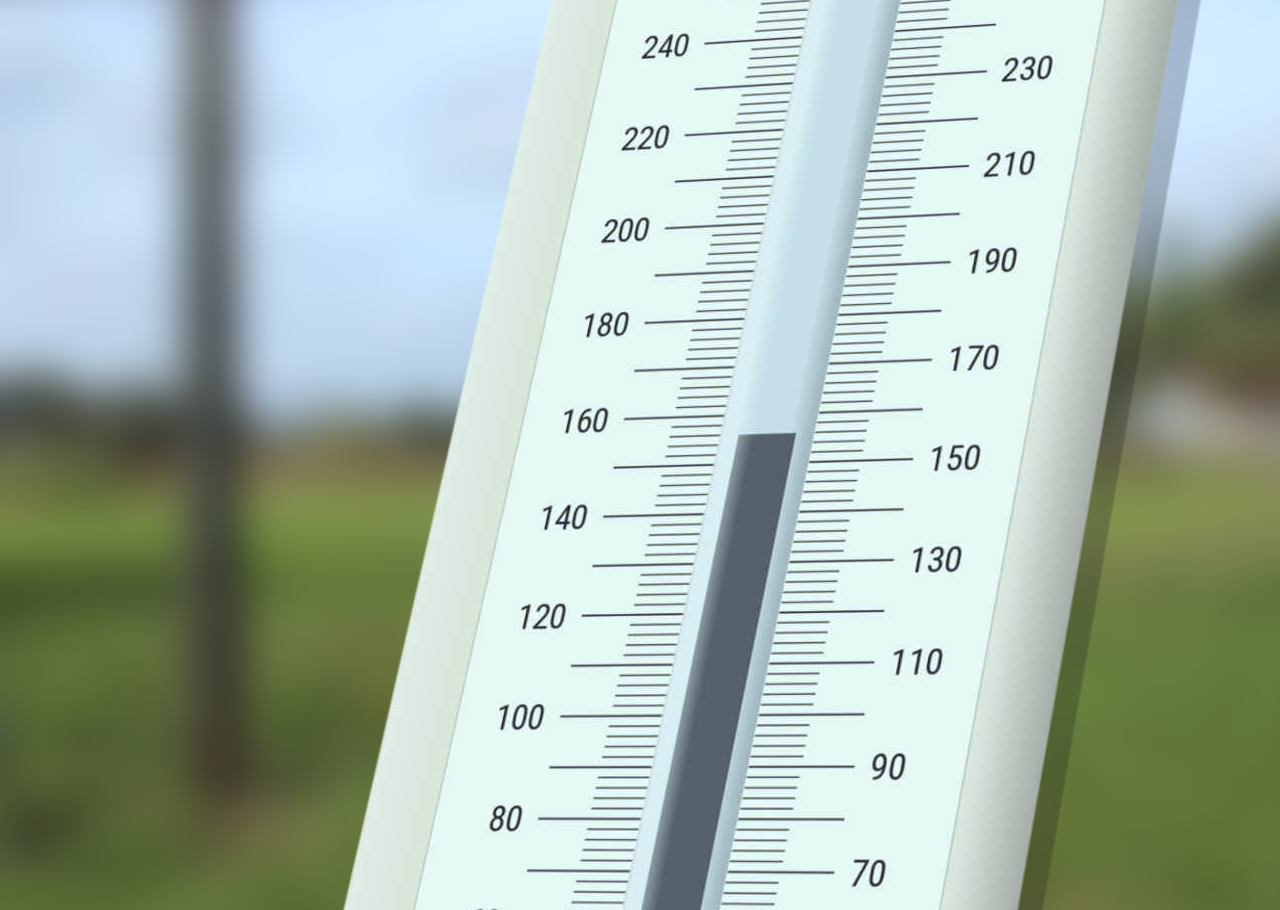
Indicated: 156 (mmHg)
